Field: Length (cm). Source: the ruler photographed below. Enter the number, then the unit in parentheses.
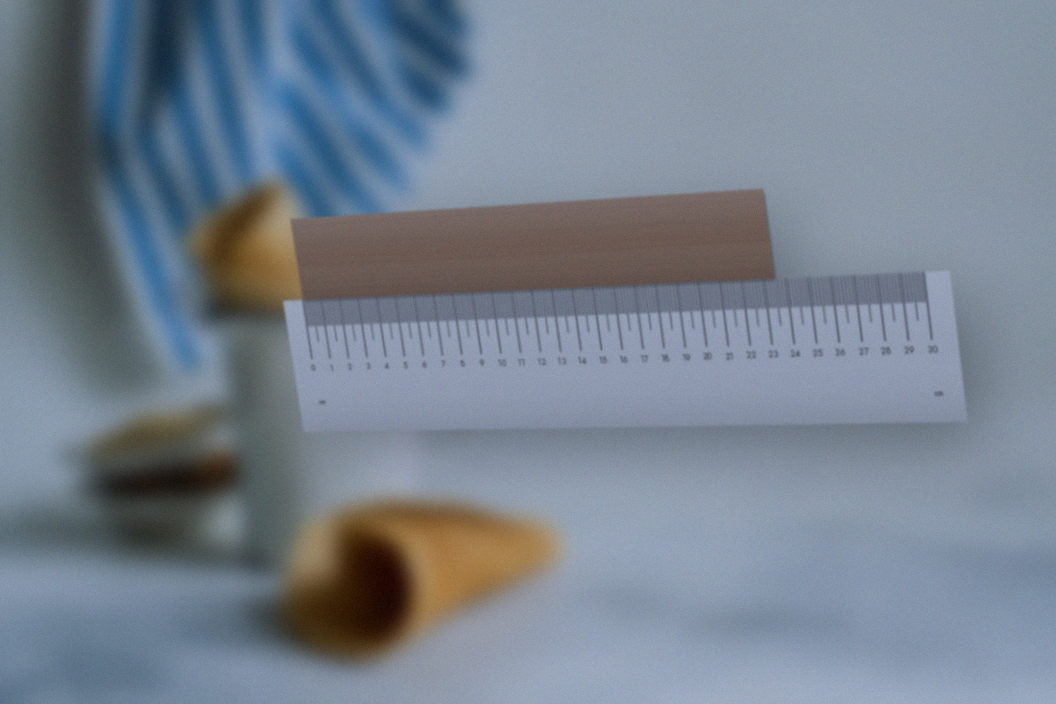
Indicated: 23.5 (cm)
